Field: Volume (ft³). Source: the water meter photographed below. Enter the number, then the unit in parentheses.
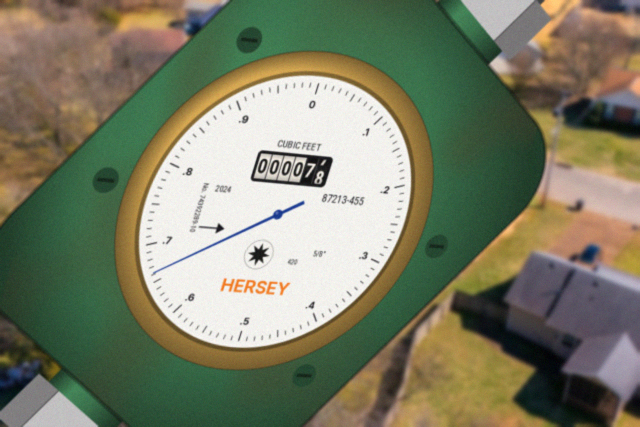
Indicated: 77.66 (ft³)
